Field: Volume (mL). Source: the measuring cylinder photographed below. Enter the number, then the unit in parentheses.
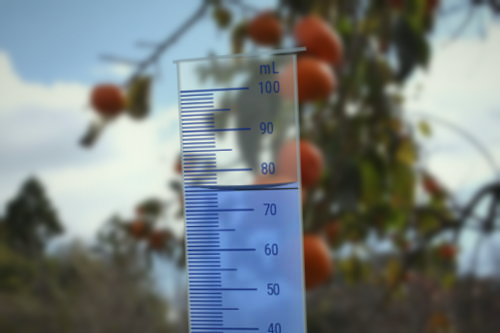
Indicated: 75 (mL)
